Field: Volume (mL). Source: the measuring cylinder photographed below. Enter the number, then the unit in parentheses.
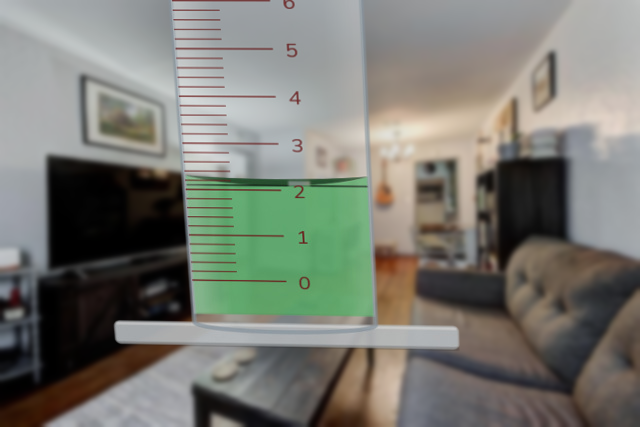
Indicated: 2.1 (mL)
